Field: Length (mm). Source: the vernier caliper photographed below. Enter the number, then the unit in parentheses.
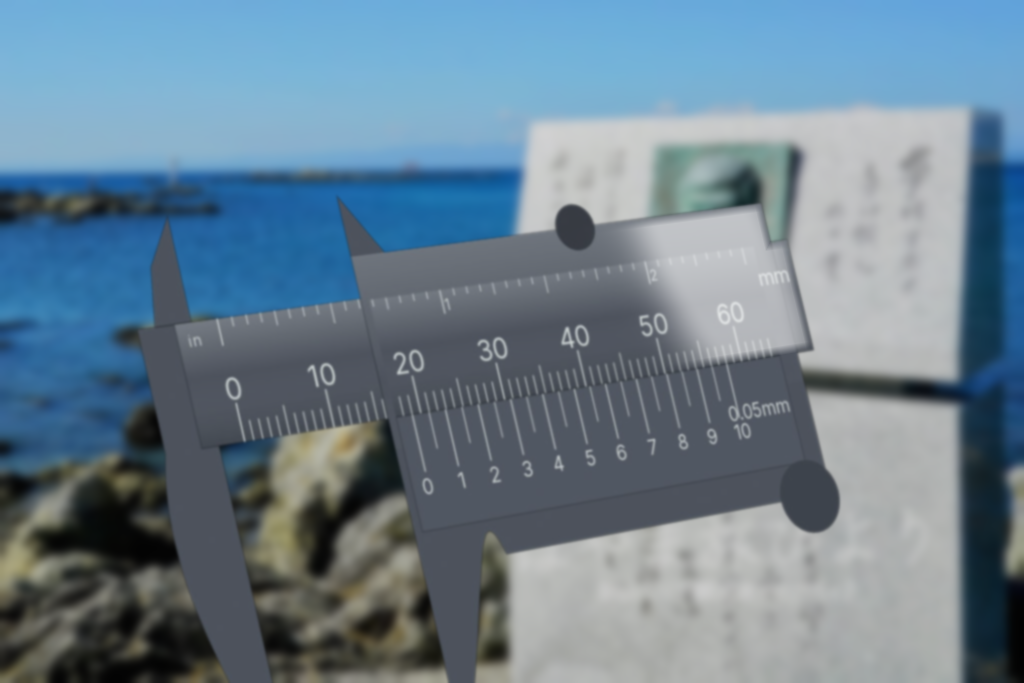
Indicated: 19.0 (mm)
